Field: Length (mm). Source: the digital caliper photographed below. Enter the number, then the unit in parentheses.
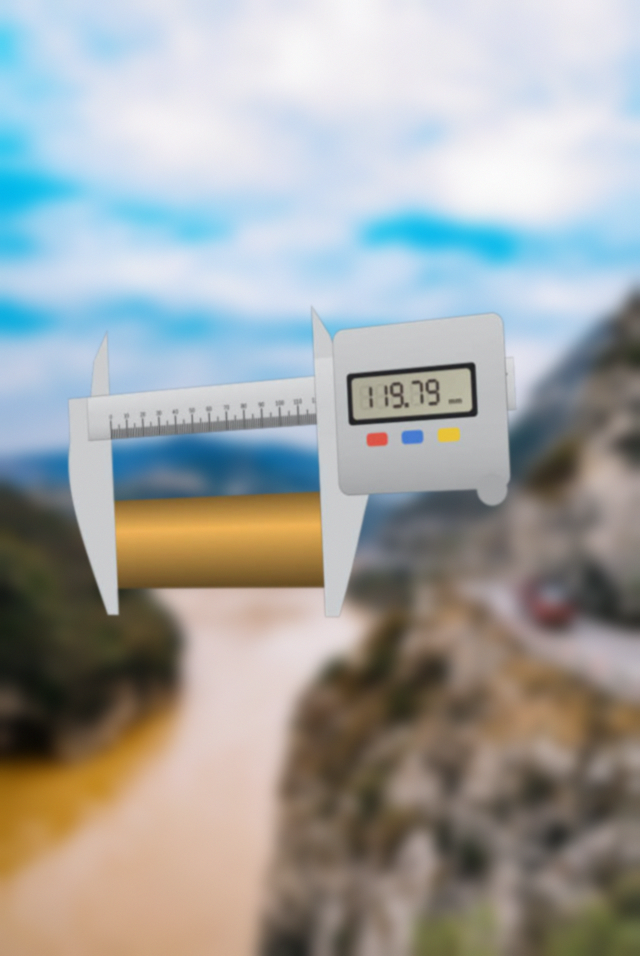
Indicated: 119.79 (mm)
